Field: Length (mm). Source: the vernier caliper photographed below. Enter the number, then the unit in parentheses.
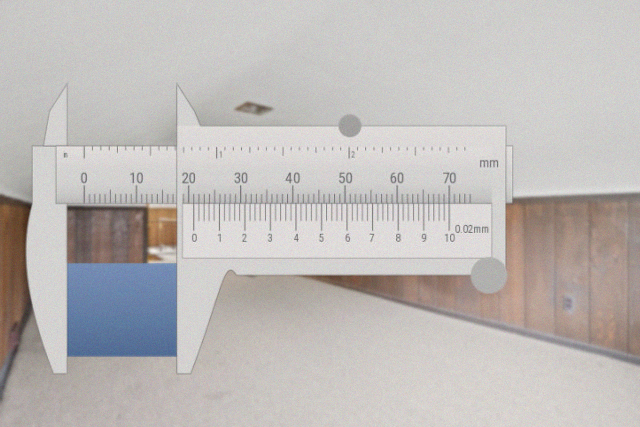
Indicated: 21.0 (mm)
